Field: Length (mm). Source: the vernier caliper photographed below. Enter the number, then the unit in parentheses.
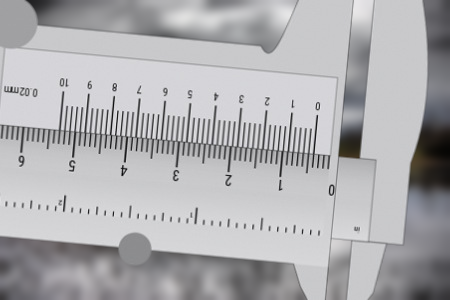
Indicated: 4.0 (mm)
